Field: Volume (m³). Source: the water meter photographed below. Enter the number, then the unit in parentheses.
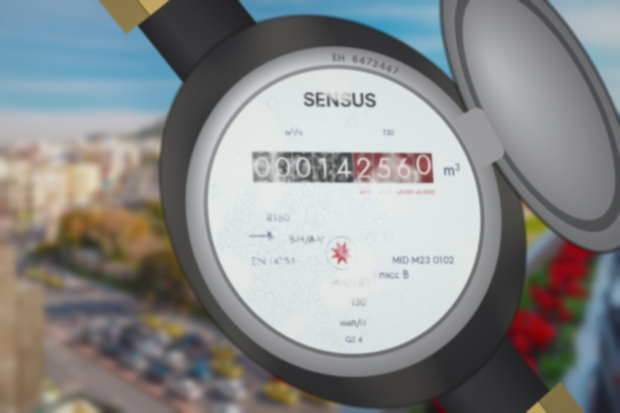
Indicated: 14.2560 (m³)
